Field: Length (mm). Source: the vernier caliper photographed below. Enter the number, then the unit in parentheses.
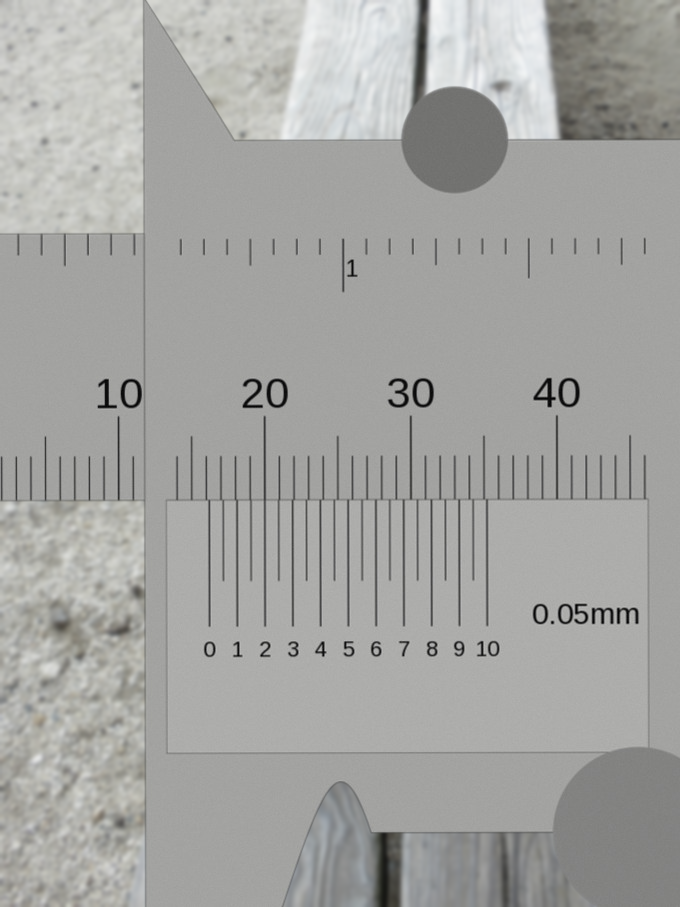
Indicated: 16.2 (mm)
